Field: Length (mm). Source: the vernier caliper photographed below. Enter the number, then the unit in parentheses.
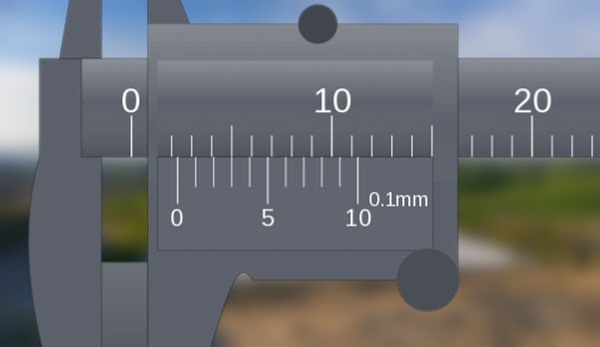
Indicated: 2.3 (mm)
